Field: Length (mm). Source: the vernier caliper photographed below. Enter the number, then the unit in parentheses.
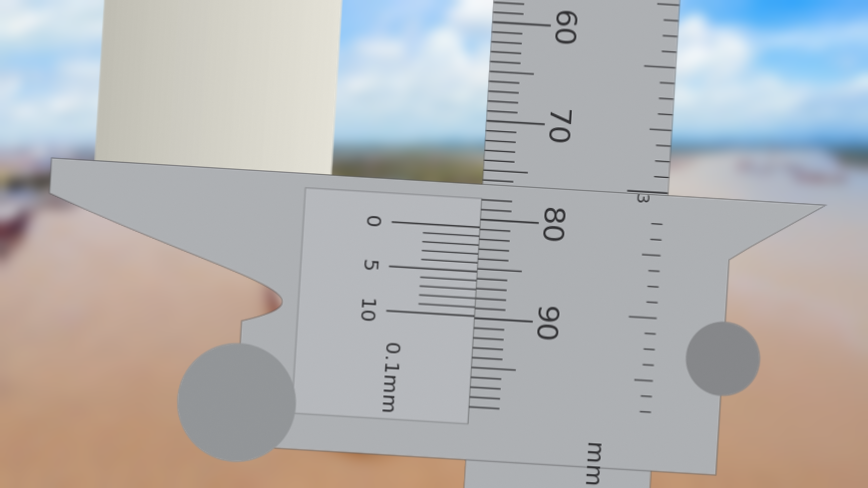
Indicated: 80.8 (mm)
